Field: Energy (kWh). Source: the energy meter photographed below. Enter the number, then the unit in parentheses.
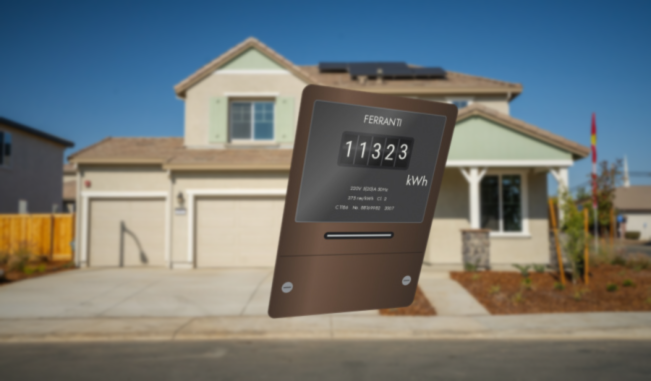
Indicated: 11323 (kWh)
